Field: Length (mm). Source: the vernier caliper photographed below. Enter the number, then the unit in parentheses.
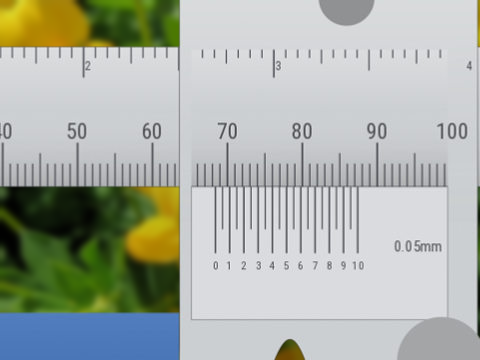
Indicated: 68.4 (mm)
